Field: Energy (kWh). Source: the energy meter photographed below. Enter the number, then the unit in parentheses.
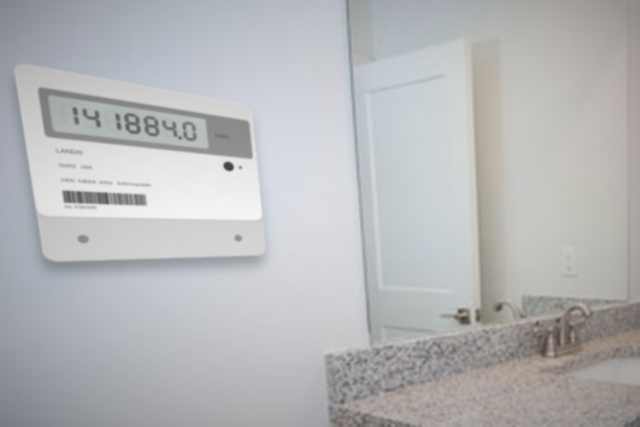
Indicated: 141884.0 (kWh)
